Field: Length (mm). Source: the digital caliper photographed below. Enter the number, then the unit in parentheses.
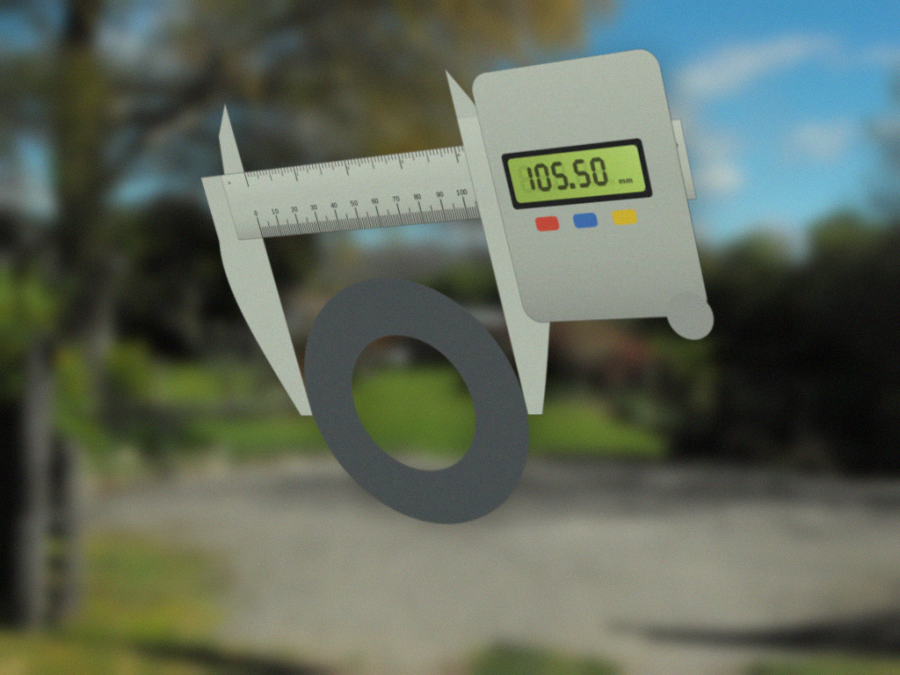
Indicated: 105.50 (mm)
